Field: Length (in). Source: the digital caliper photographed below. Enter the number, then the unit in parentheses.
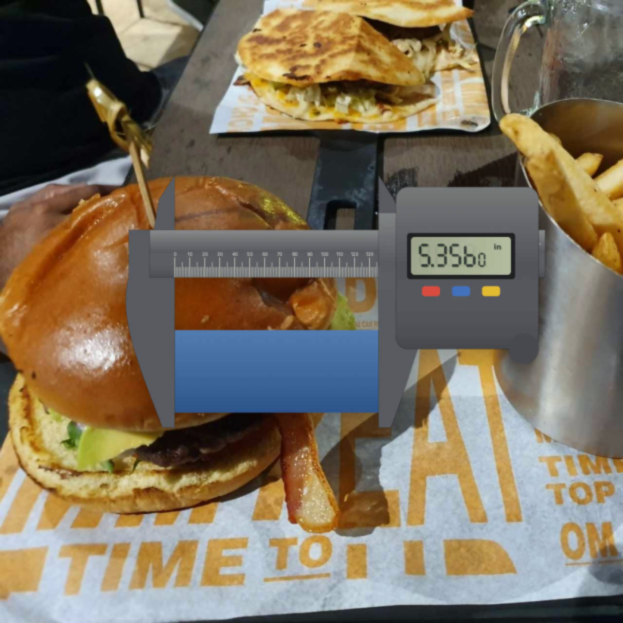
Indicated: 5.3560 (in)
